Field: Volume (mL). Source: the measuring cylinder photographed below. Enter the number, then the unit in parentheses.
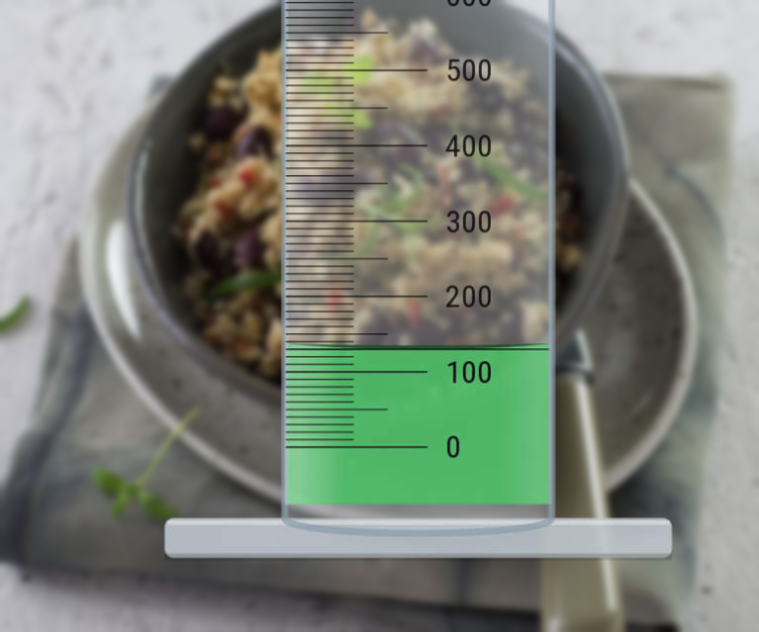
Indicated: 130 (mL)
